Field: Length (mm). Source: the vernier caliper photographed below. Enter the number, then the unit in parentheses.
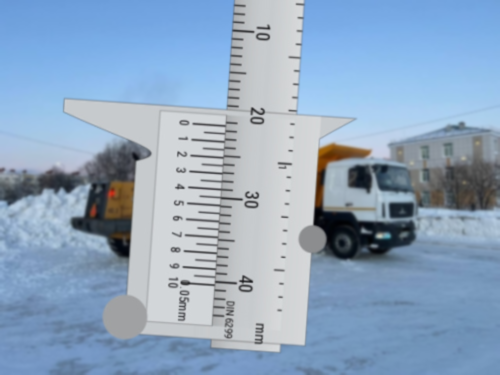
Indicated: 21.4 (mm)
